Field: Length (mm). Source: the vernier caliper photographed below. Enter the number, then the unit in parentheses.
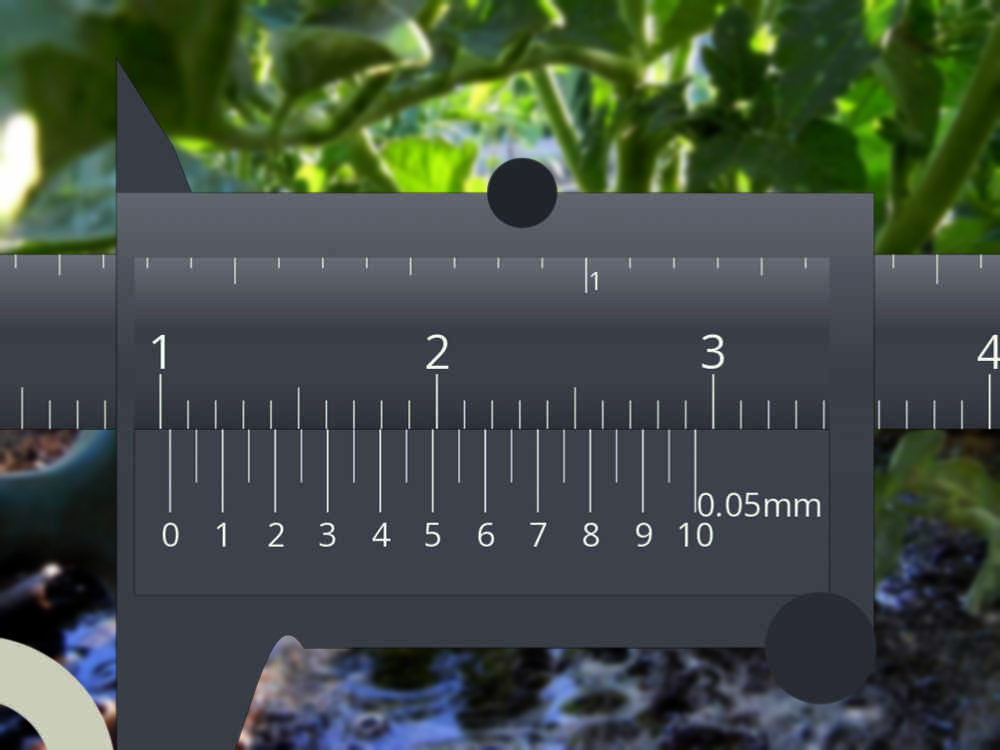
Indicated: 10.35 (mm)
